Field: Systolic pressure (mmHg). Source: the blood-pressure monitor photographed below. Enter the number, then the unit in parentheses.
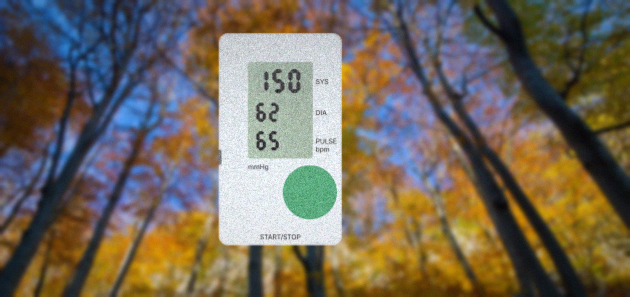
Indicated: 150 (mmHg)
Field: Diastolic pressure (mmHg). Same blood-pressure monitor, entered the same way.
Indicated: 62 (mmHg)
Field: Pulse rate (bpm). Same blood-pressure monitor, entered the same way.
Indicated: 65 (bpm)
